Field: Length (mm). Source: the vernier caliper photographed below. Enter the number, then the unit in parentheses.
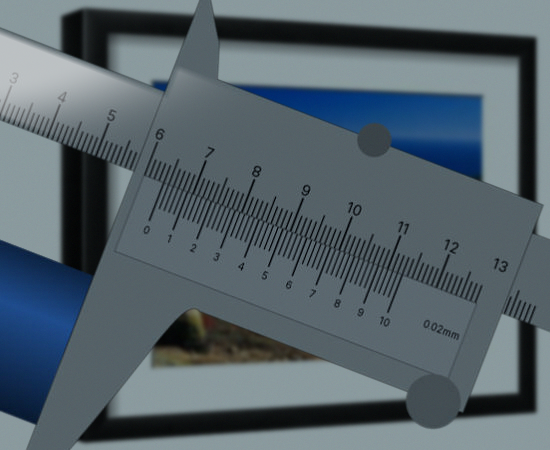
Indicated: 64.0 (mm)
